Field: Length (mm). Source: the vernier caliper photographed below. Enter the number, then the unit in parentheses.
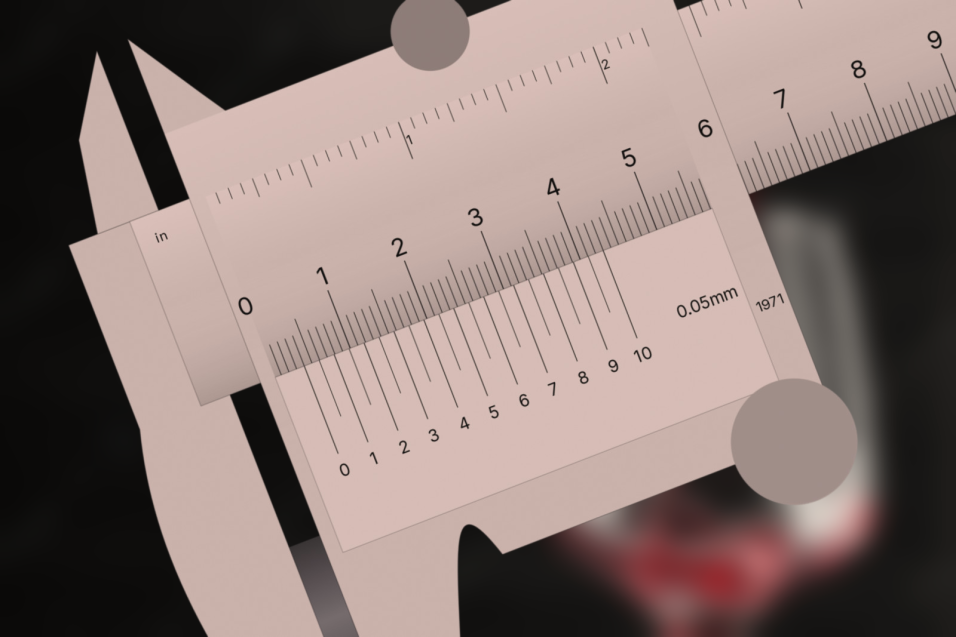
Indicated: 4.0 (mm)
